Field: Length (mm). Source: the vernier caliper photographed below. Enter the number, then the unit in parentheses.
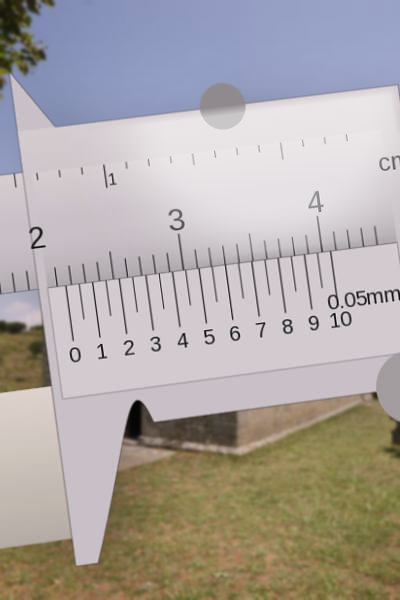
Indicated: 21.6 (mm)
